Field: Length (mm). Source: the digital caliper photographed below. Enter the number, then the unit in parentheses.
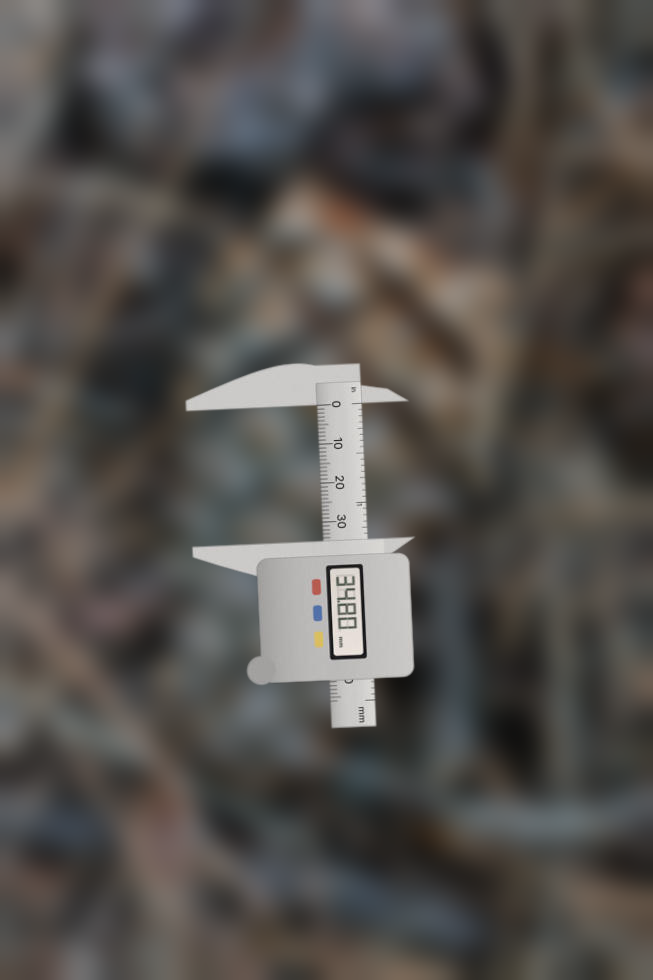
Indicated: 34.80 (mm)
